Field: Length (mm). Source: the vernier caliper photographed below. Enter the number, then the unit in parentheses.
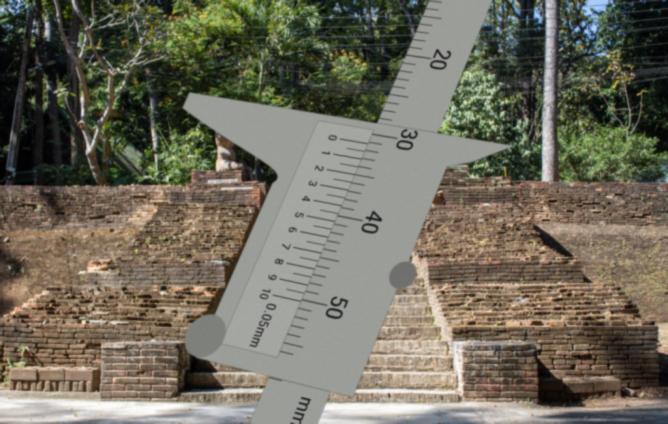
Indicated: 31.2 (mm)
